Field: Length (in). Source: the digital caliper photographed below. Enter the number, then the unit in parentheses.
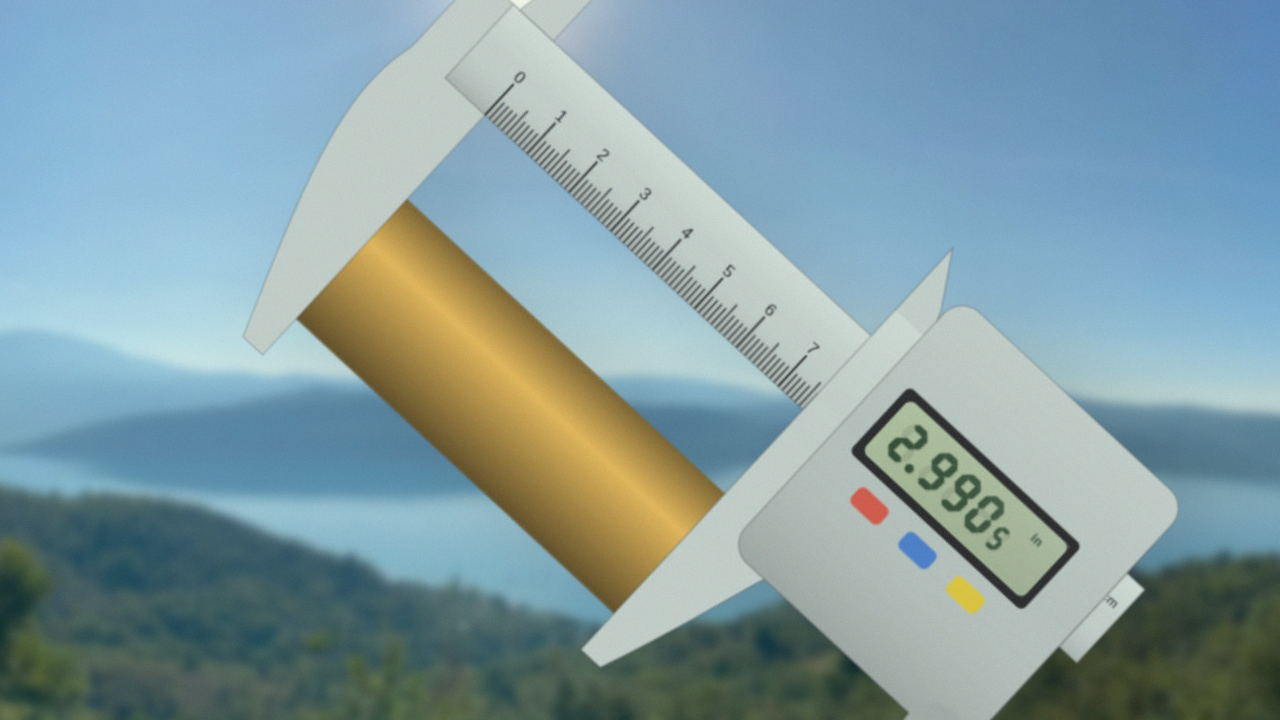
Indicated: 2.9905 (in)
